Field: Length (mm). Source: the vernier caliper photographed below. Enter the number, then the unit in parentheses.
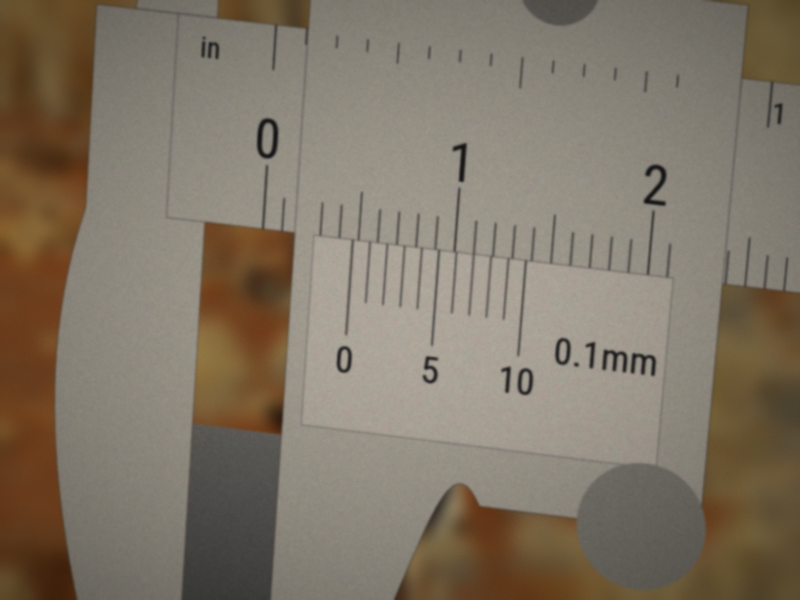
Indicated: 4.7 (mm)
